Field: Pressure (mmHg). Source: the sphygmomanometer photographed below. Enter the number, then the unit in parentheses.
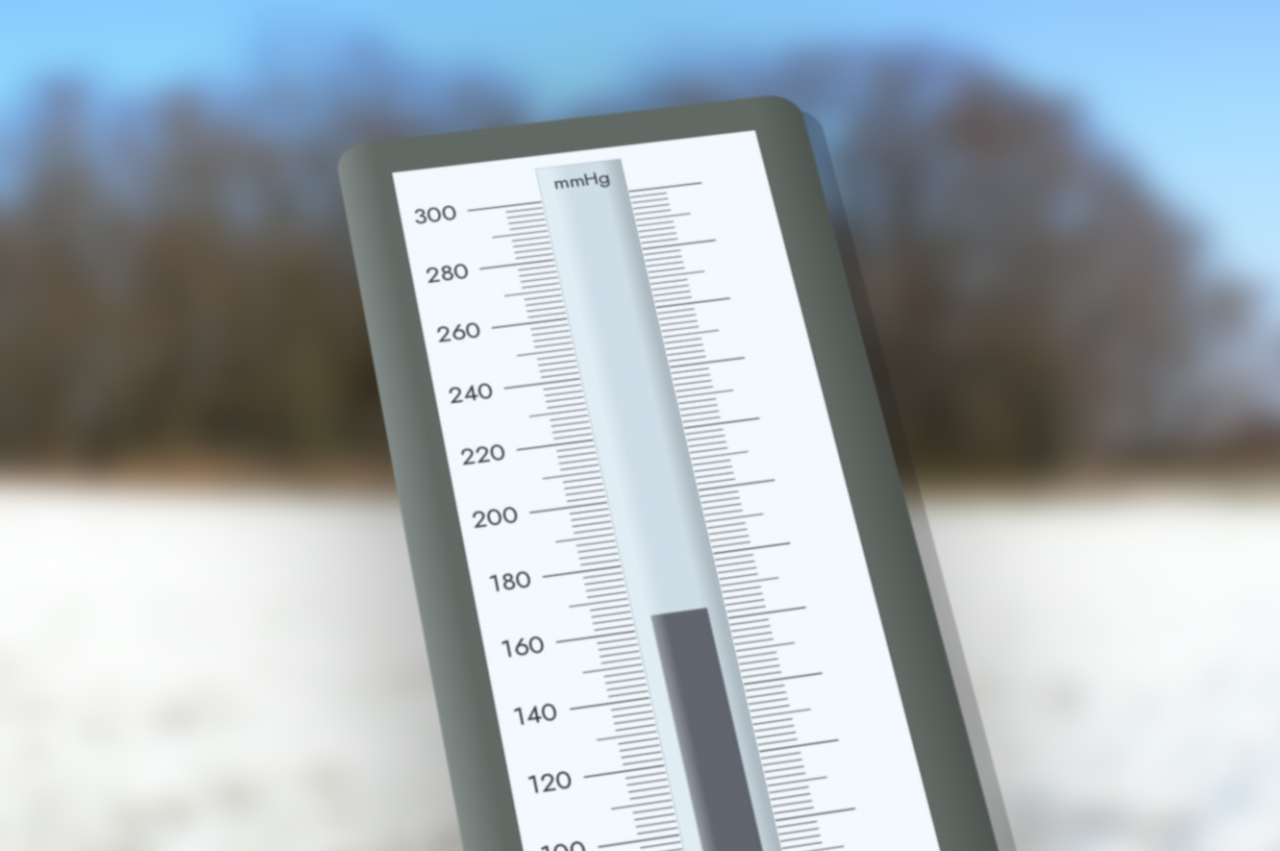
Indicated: 164 (mmHg)
